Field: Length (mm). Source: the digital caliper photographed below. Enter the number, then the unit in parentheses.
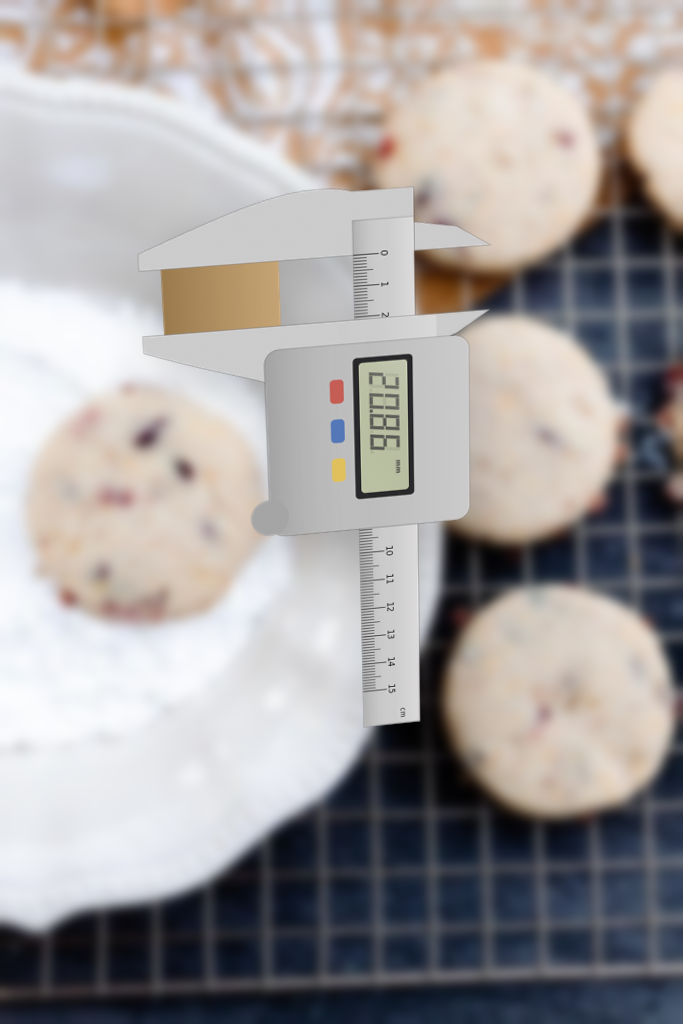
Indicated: 20.86 (mm)
